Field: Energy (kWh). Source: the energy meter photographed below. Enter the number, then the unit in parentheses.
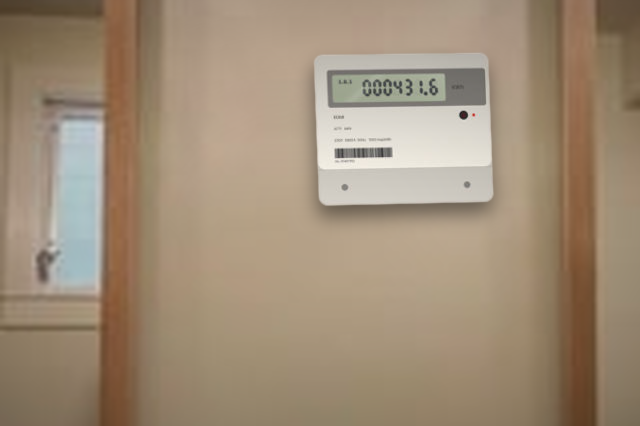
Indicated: 431.6 (kWh)
